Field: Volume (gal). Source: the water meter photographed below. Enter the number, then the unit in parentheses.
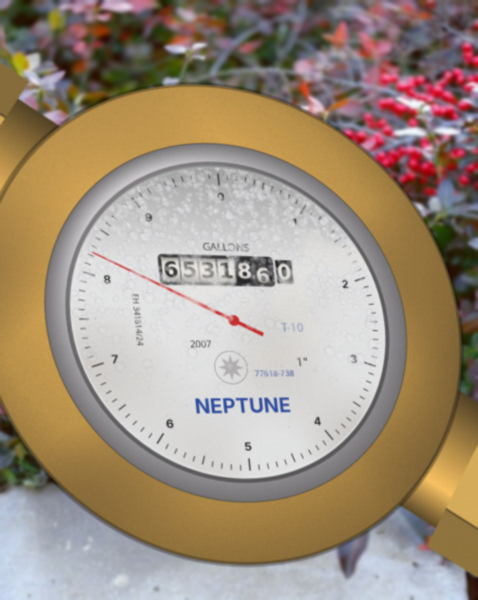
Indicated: 6531858.2 (gal)
